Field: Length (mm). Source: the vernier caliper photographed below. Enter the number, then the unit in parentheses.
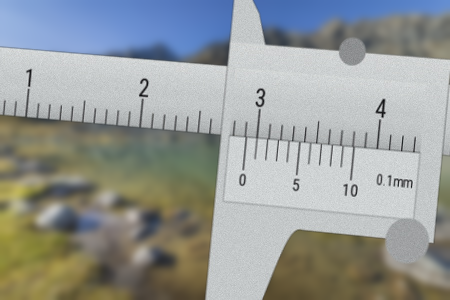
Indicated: 29.1 (mm)
